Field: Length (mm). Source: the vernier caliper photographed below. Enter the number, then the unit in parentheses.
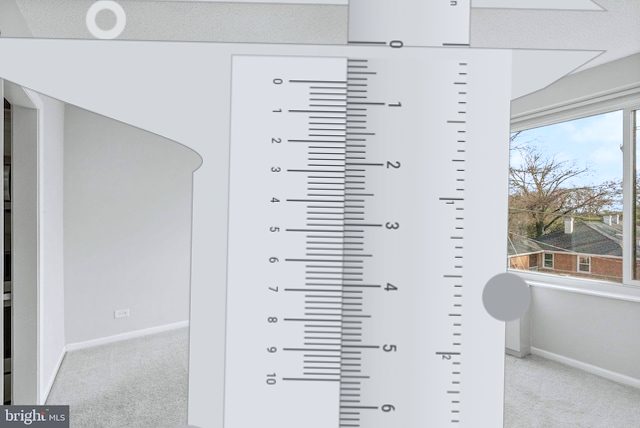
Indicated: 6.6 (mm)
